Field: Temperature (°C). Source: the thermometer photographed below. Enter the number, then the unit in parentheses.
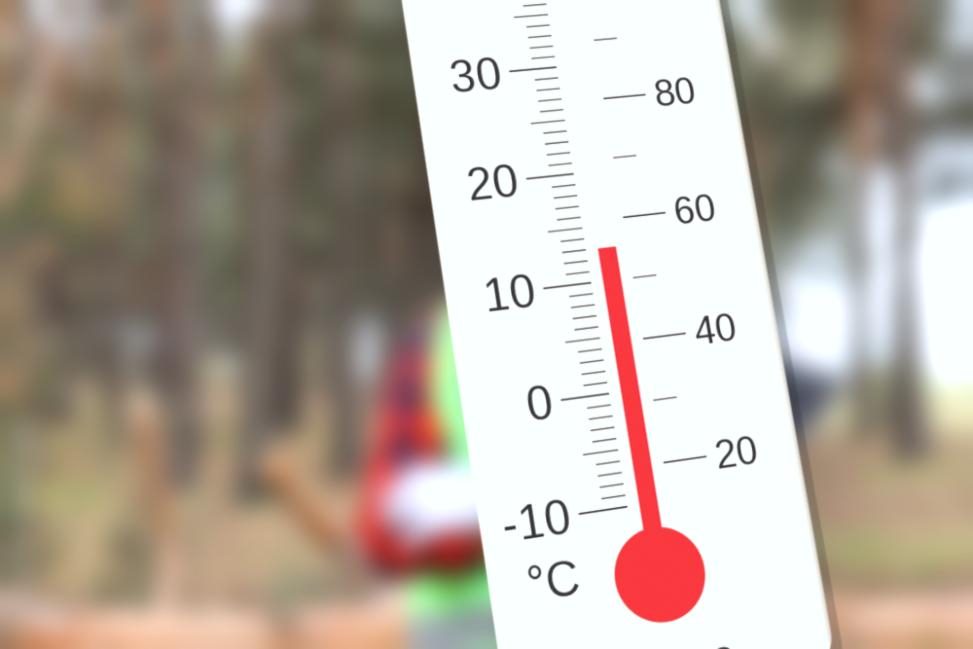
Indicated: 13 (°C)
